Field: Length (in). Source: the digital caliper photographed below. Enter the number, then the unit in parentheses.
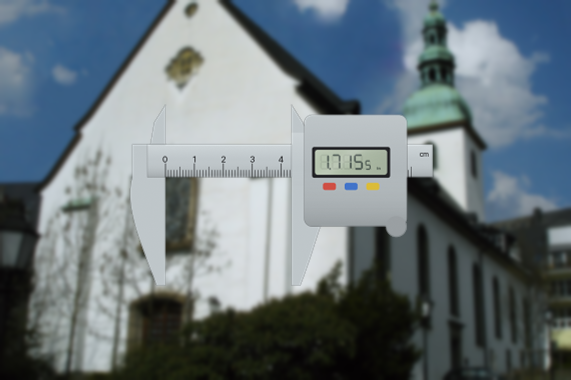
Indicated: 1.7155 (in)
